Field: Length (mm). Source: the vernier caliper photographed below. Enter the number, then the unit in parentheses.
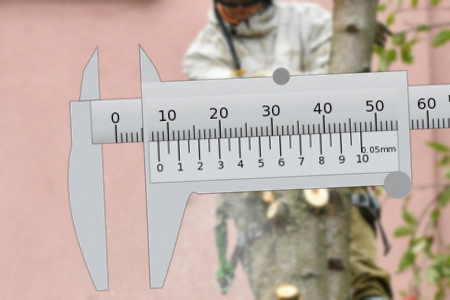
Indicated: 8.0 (mm)
